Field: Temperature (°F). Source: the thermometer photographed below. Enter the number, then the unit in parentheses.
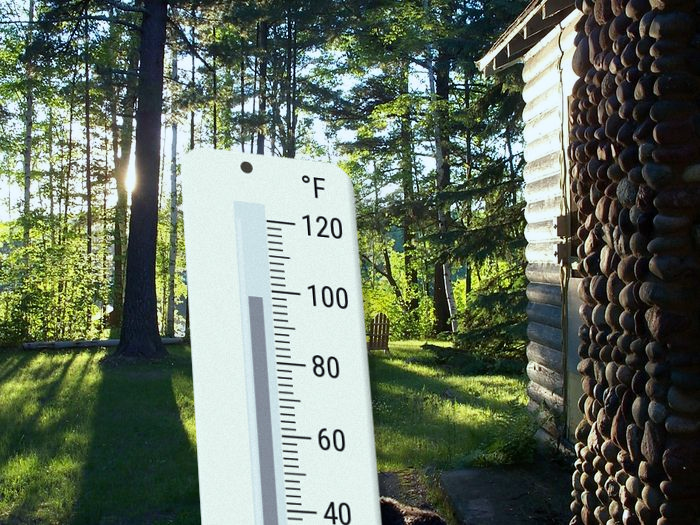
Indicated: 98 (°F)
